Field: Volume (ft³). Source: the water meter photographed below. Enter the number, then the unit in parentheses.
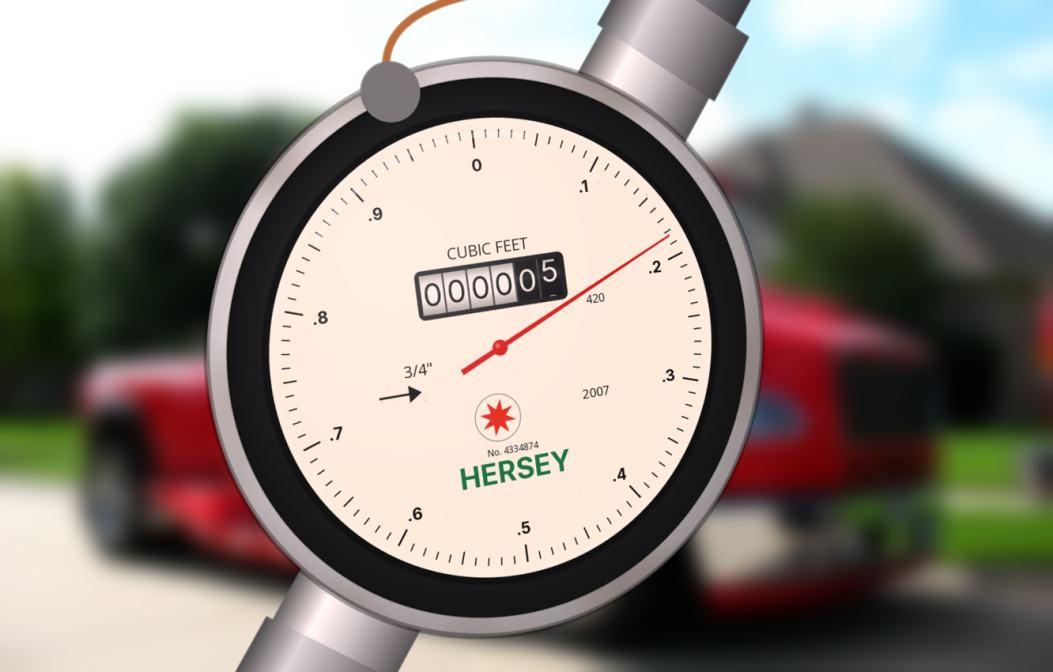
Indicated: 5.18 (ft³)
